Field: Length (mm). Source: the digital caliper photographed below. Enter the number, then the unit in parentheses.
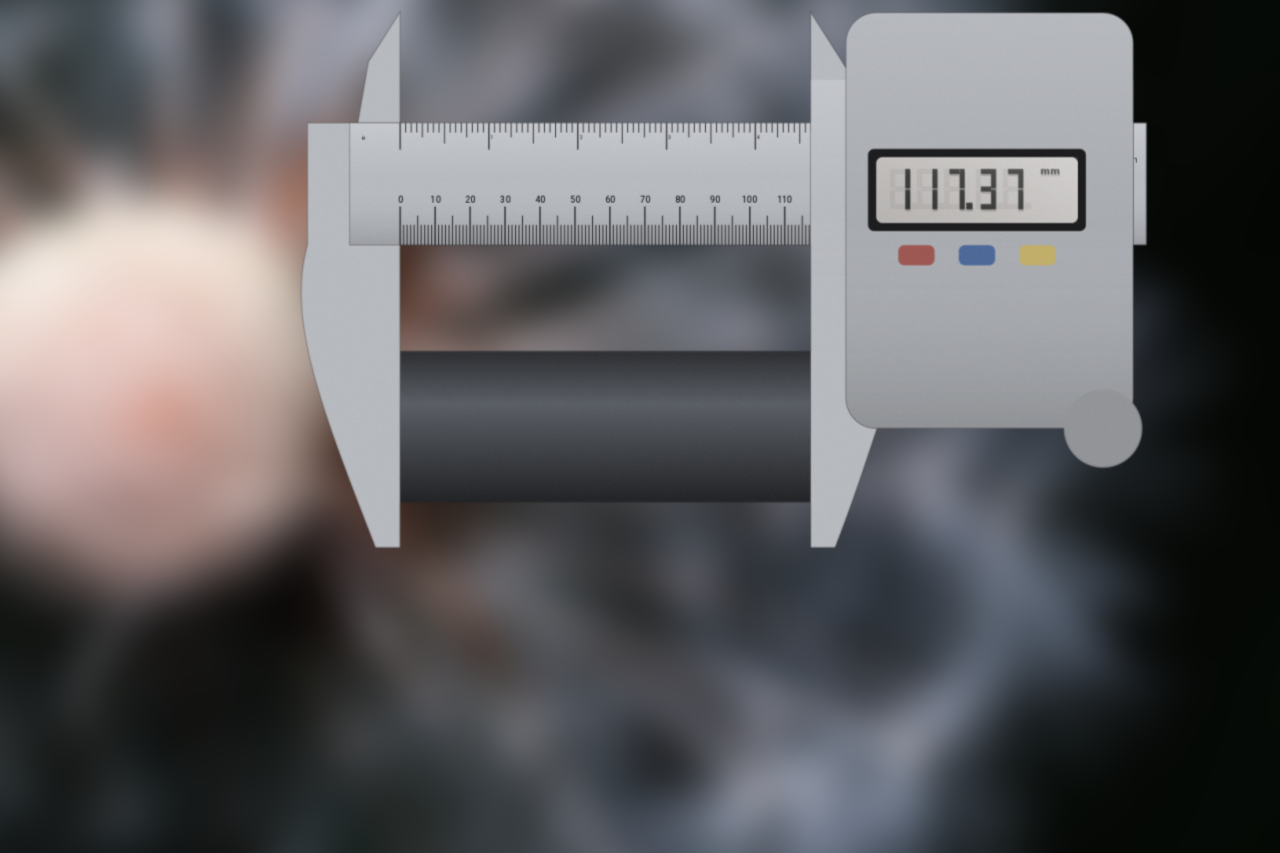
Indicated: 117.37 (mm)
